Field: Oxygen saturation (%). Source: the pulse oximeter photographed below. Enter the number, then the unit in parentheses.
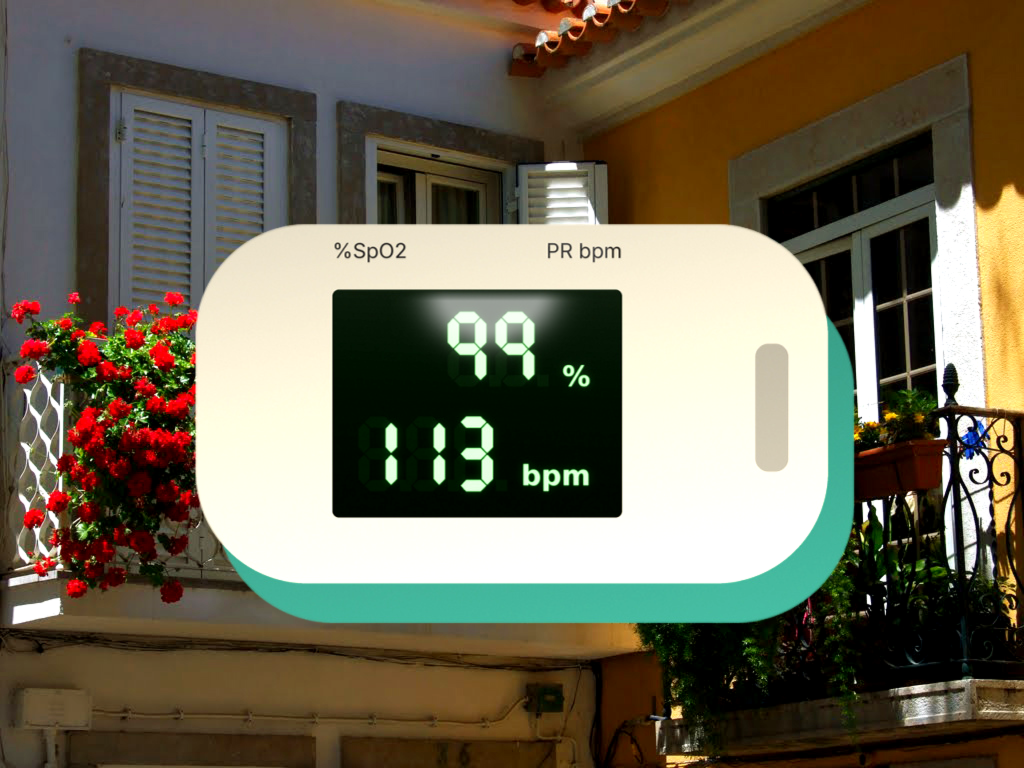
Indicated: 99 (%)
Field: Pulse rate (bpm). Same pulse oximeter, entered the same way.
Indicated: 113 (bpm)
